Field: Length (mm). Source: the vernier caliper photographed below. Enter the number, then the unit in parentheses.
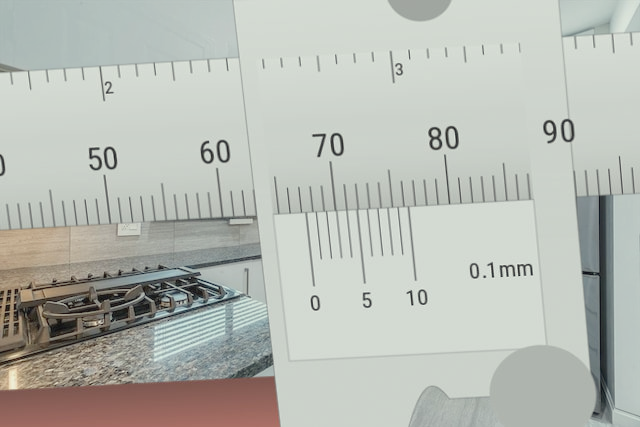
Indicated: 67.4 (mm)
